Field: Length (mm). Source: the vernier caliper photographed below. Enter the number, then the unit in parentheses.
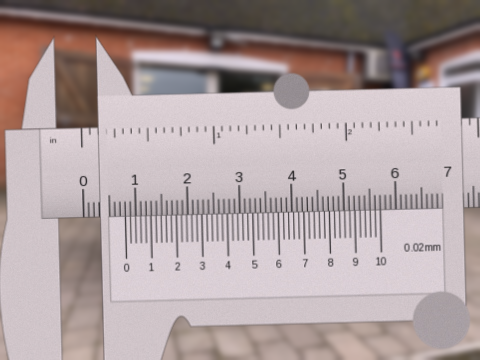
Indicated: 8.0 (mm)
